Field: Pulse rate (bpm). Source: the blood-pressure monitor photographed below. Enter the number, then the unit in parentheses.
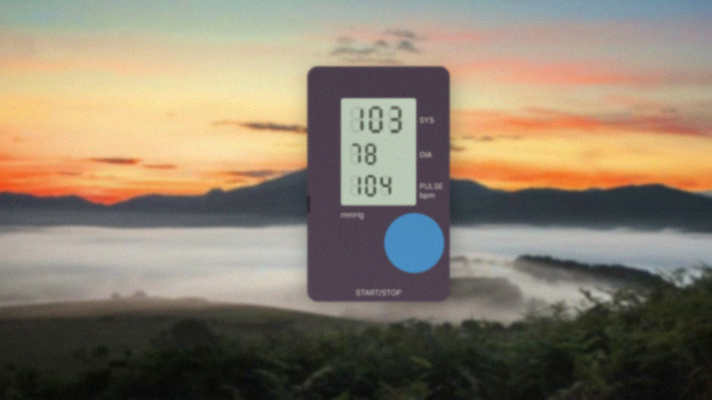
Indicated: 104 (bpm)
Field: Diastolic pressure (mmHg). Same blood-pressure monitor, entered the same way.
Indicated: 78 (mmHg)
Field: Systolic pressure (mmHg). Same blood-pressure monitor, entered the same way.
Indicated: 103 (mmHg)
